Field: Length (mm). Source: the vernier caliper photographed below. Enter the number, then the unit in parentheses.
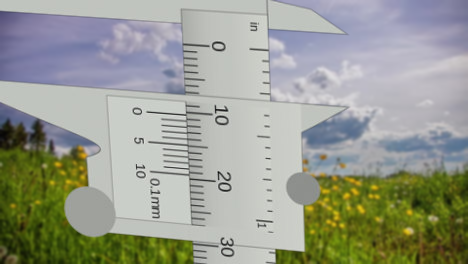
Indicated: 10.4 (mm)
